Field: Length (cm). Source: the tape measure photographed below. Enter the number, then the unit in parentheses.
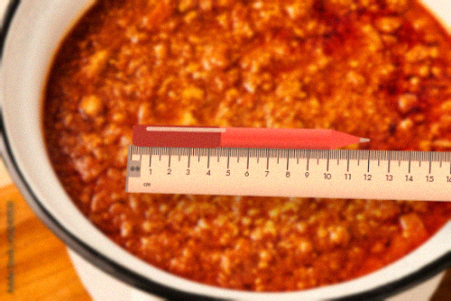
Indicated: 12 (cm)
